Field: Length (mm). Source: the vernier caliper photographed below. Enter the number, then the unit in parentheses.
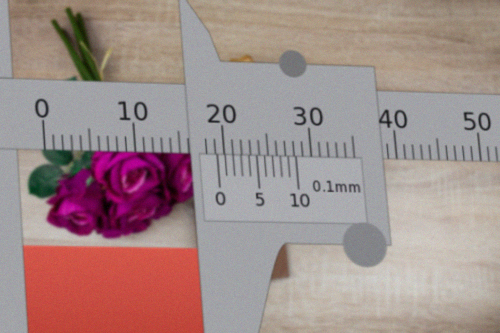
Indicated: 19.2 (mm)
